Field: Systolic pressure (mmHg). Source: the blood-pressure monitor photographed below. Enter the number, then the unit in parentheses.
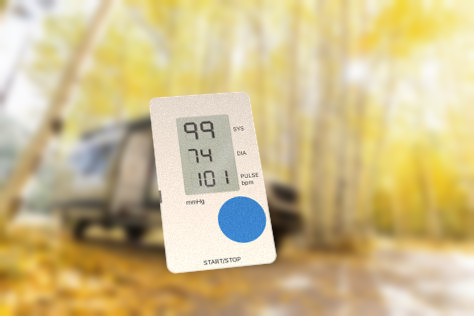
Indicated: 99 (mmHg)
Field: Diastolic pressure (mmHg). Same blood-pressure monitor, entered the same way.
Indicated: 74 (mmHg)
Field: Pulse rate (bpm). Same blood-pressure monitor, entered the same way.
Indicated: 101 (bpm)
